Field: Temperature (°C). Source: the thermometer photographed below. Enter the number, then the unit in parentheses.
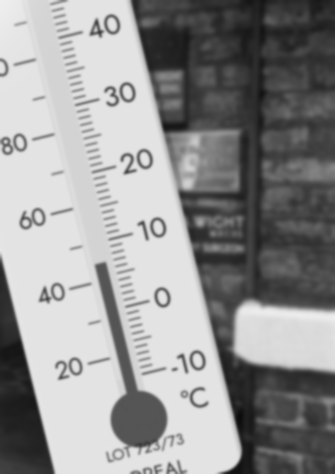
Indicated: 7 (°C)
